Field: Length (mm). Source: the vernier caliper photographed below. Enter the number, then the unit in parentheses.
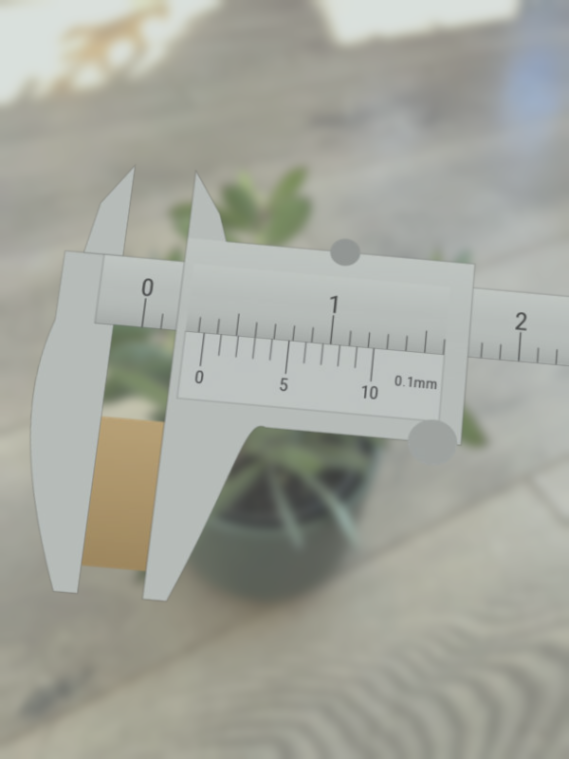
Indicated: 3.3 (mm)
